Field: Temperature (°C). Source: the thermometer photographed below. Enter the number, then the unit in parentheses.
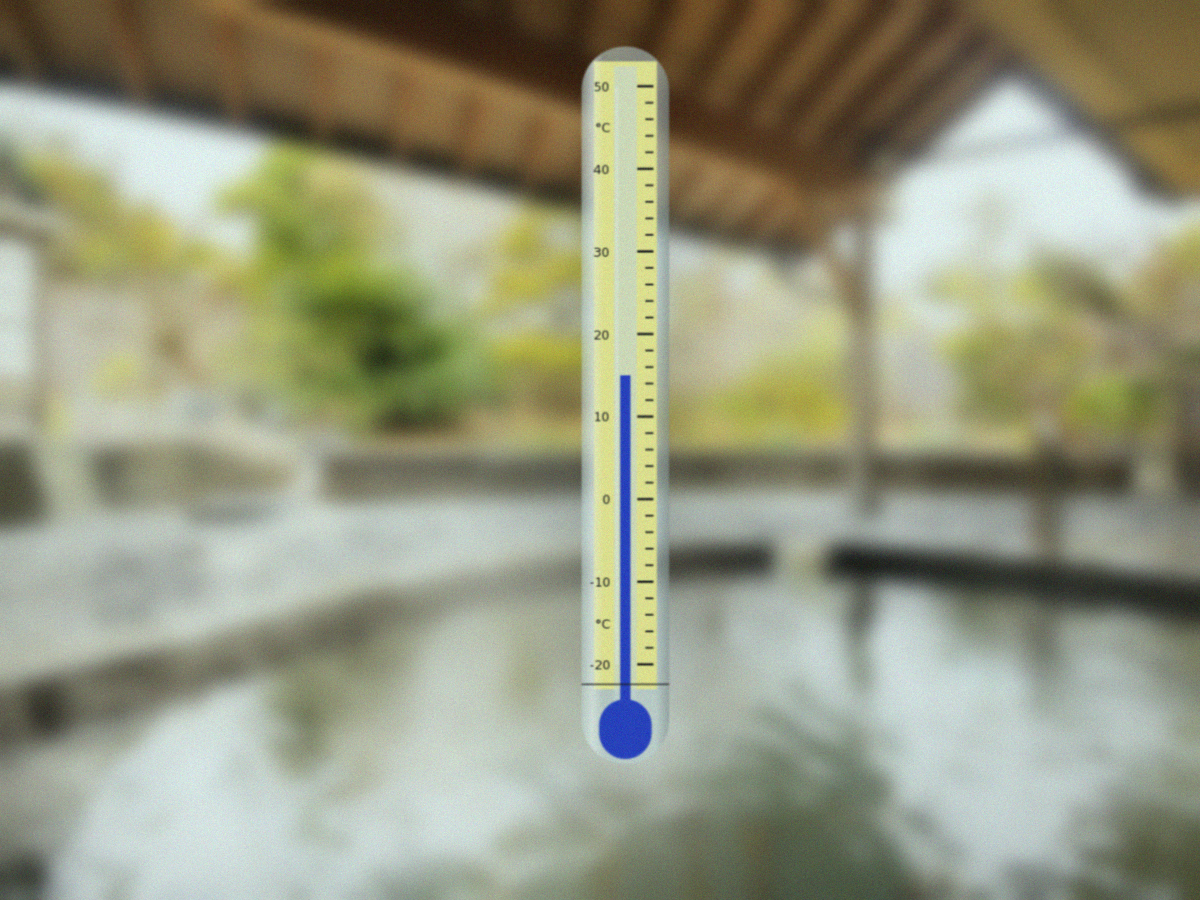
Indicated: 15 (°C)
